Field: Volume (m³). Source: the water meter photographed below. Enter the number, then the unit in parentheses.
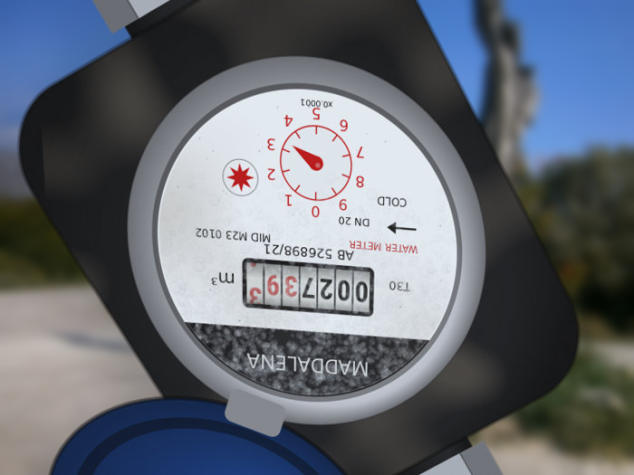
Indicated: 27.3933 (m³)
